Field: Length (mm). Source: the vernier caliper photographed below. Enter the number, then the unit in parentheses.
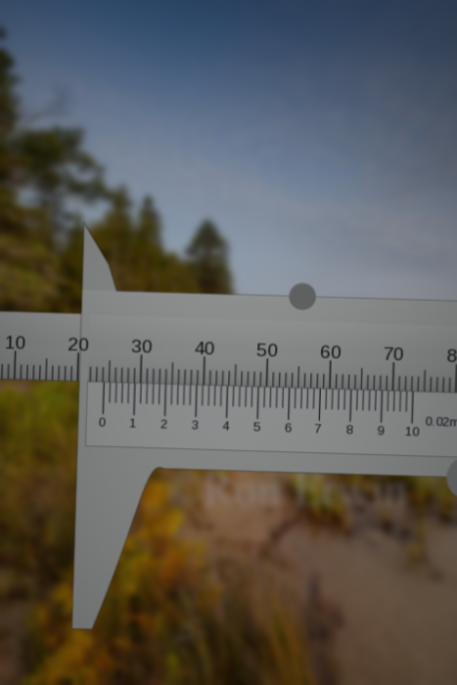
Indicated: 24.2 (mm)
